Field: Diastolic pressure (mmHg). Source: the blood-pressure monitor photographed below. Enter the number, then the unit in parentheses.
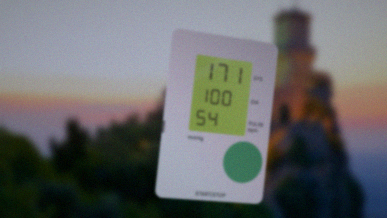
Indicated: 100 (mmHg)
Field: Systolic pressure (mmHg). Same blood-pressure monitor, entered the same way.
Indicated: 171 (mmHg)
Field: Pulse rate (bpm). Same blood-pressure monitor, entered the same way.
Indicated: 54 (bpm)
